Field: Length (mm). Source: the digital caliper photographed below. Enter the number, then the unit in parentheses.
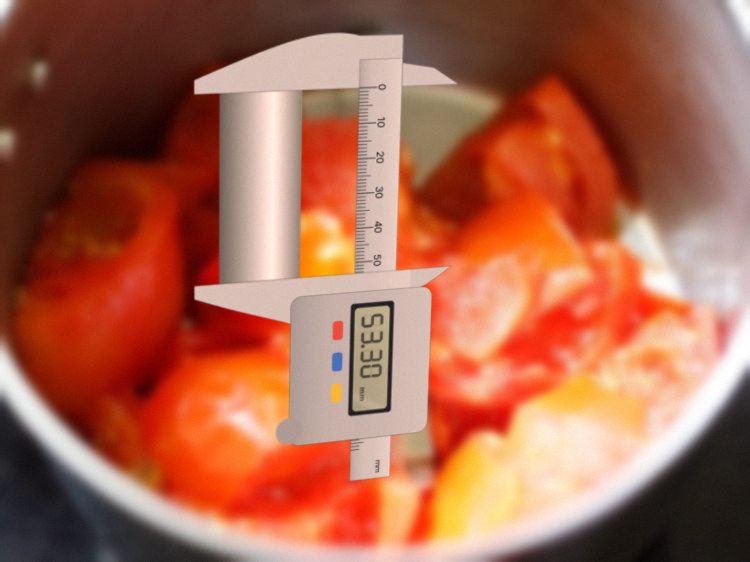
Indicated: 53.30 (mm)
